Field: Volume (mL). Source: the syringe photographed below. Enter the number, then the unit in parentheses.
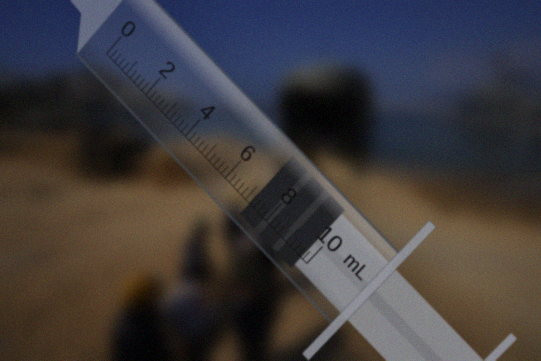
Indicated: 7.2 (mL)
